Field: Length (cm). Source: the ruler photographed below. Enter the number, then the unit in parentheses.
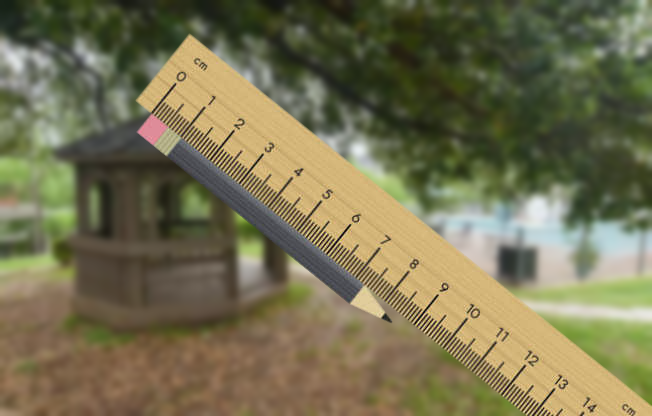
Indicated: 8.5 (cm)
